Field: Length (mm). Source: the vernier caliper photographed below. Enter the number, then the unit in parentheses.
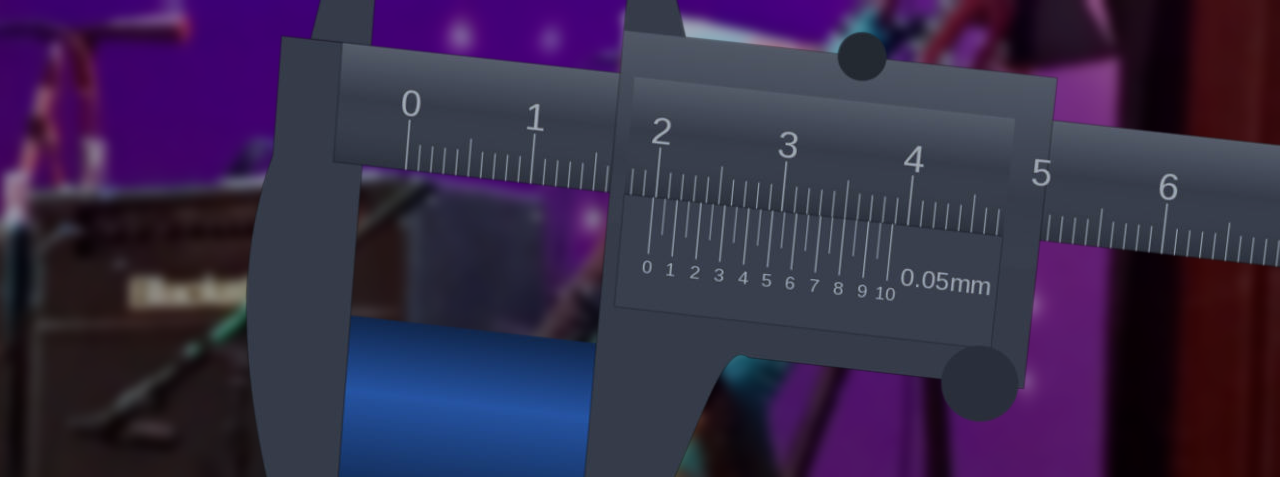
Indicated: 19.8 (mm)
